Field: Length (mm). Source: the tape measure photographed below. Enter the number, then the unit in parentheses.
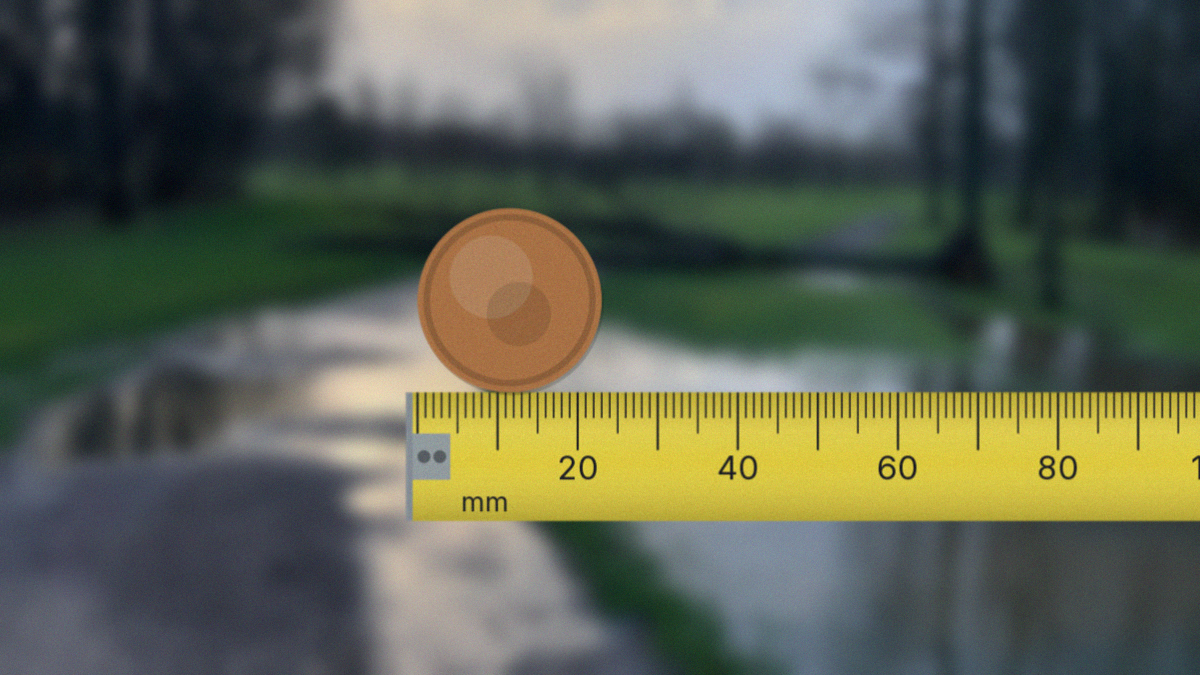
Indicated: 23 (mm)
